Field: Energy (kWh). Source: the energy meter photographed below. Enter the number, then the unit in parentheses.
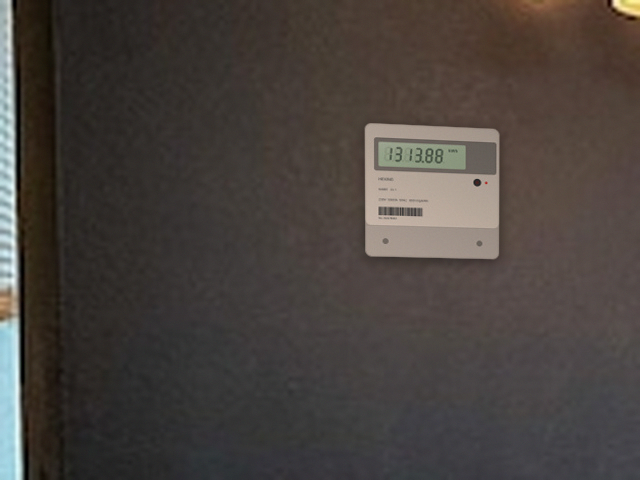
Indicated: 1313.88 (kWh)
